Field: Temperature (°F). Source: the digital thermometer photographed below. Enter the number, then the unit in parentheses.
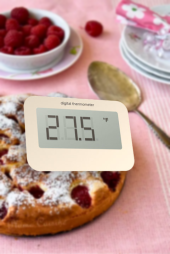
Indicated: 27.5 (°F)
